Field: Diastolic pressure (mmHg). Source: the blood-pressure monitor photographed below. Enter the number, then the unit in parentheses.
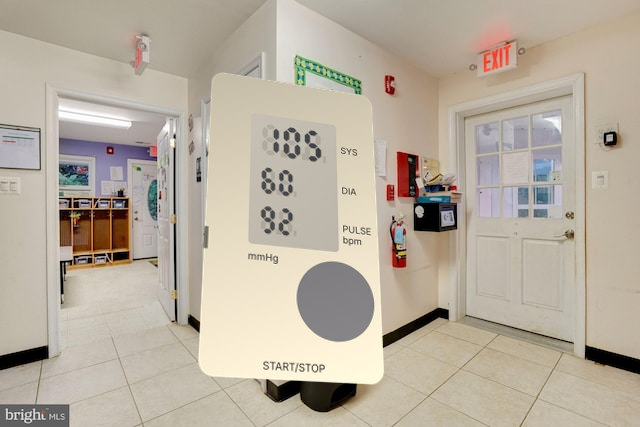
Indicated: 60 (mmHg)
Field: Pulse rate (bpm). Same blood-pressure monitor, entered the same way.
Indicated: 92 (bpm)
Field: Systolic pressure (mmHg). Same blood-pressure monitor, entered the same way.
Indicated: 105 (mmHg)
